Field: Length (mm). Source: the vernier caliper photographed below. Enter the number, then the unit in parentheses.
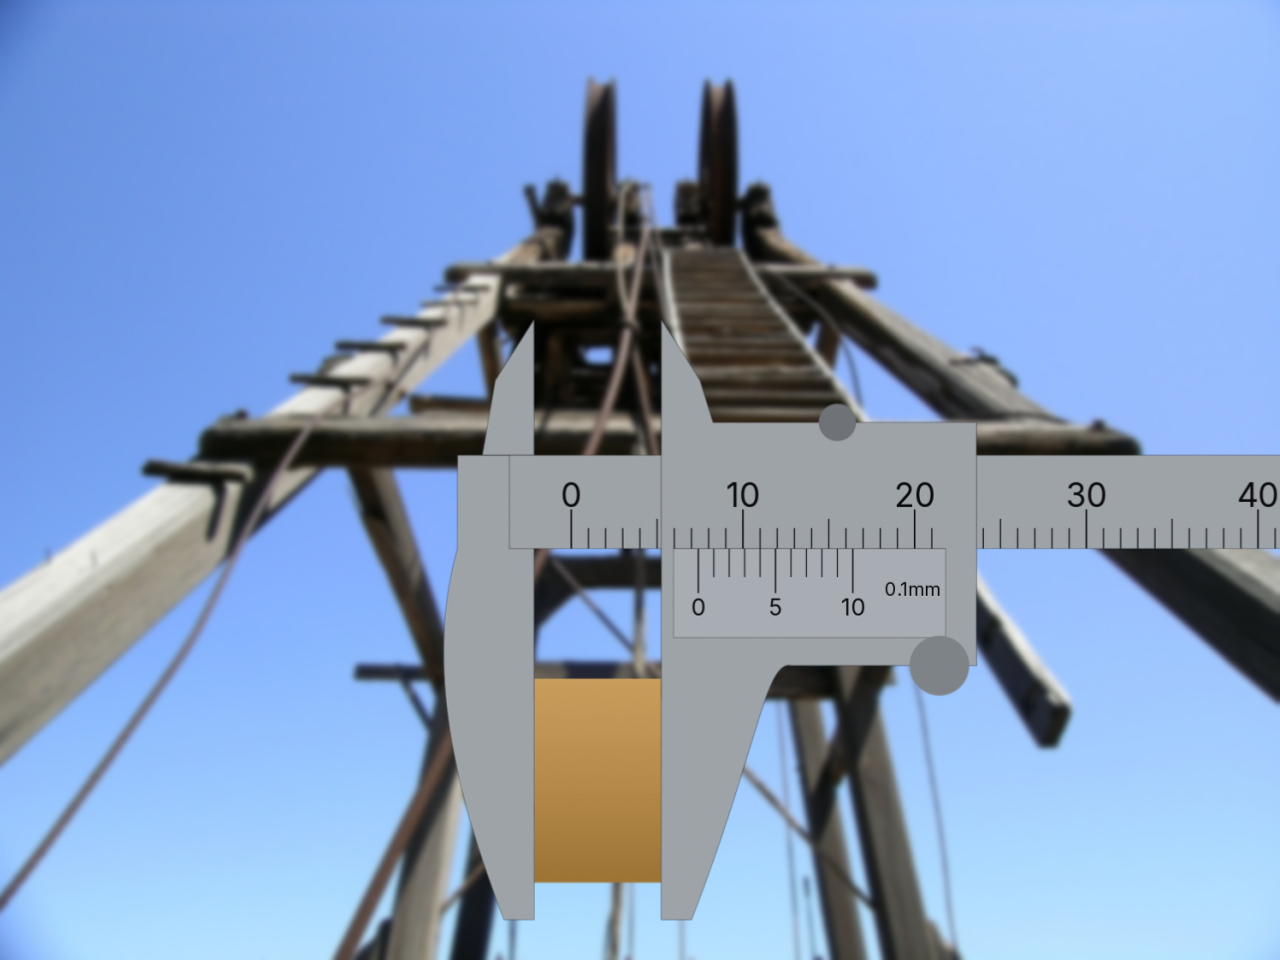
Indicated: 7.4 (mm)
